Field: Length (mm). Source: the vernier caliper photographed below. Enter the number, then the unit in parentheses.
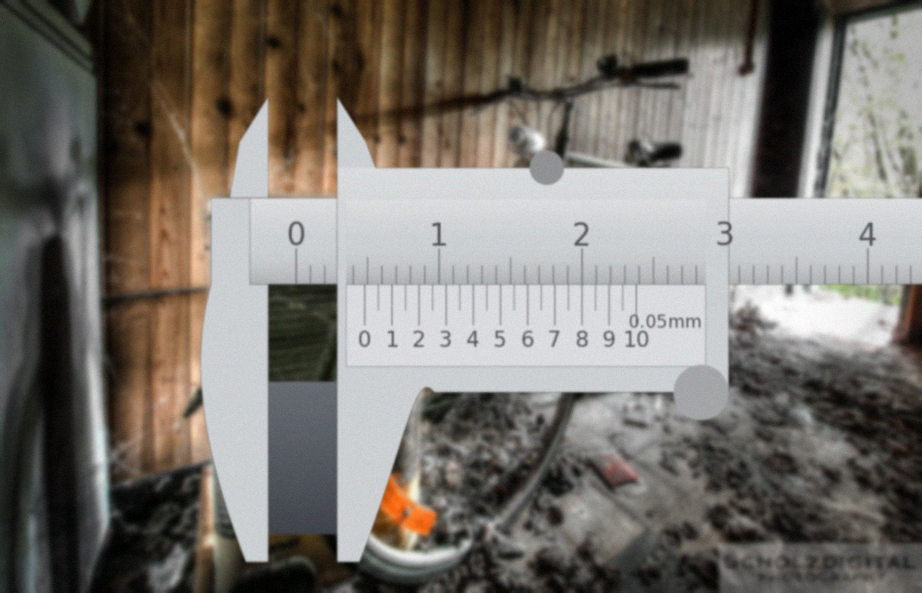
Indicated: 4.8 (mm)
